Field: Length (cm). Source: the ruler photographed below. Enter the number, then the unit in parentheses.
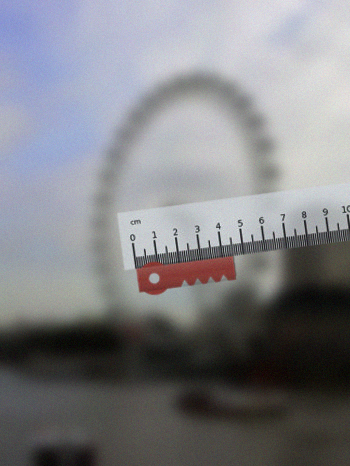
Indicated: 4.5 (cm)
